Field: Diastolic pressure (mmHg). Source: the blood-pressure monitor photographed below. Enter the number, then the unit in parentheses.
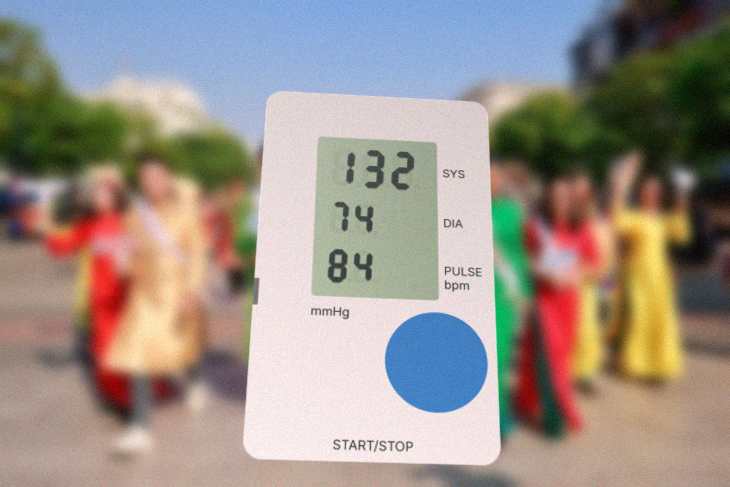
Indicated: 74 (mmHg)
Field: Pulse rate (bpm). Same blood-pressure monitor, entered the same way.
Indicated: 84 (bpm)
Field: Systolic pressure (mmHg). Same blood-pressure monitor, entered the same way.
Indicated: 132 (mmHg)
